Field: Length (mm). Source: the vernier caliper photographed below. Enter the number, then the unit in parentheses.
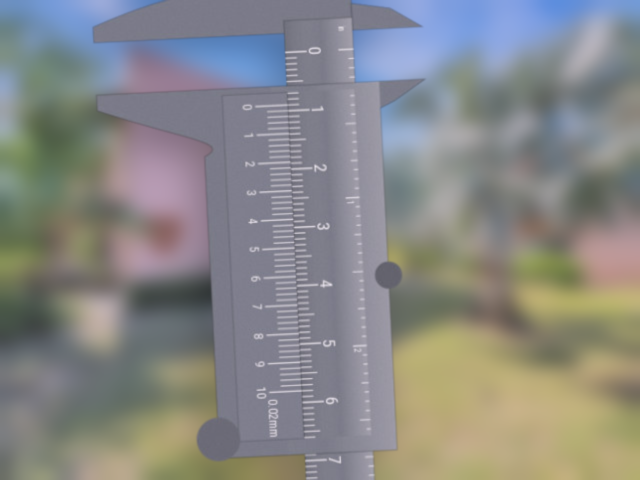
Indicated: 9.0 (mm)
